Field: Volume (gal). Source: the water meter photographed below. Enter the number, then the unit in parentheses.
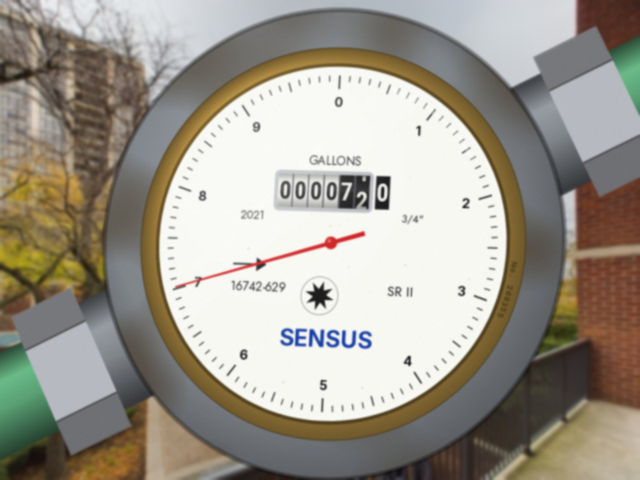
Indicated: 717.0 (gal)
